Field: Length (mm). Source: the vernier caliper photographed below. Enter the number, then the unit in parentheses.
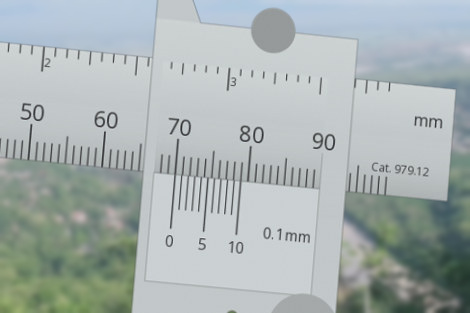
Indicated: 70.0 (mm)
